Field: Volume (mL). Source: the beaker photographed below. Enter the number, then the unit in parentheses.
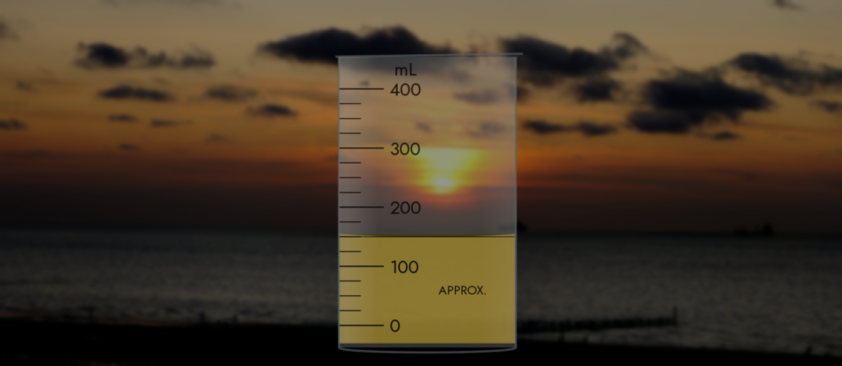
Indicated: 150 (mL)
